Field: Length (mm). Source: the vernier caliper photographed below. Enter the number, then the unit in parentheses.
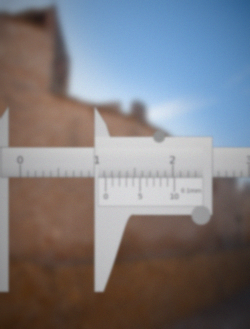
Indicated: 11.2 (mm)
